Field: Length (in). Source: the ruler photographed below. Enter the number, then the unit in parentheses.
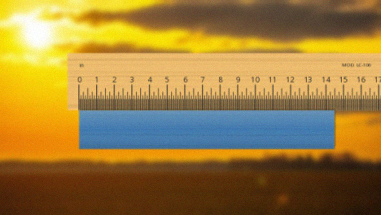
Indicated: 14.5 (in)
